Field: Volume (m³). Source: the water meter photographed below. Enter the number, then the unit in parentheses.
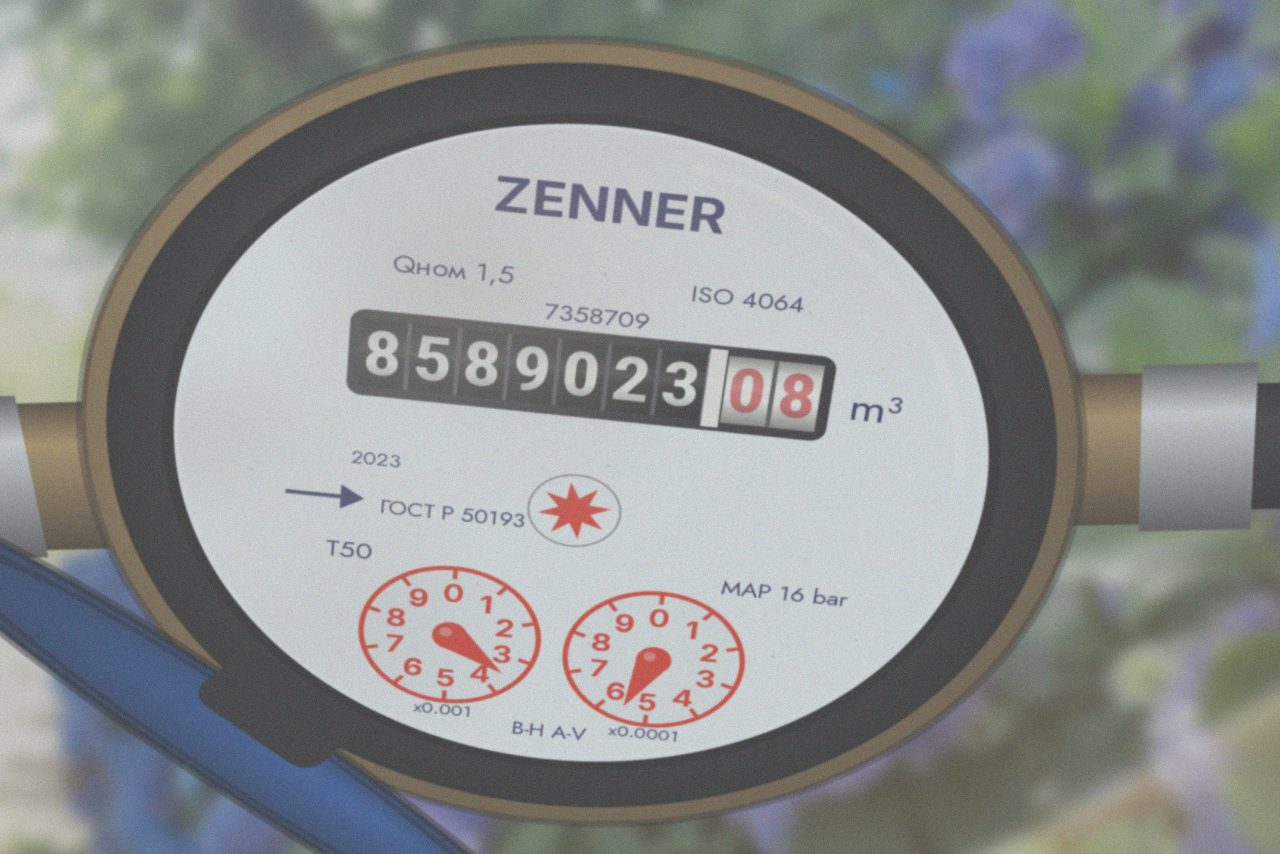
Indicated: 8589023.0835 (m³)
